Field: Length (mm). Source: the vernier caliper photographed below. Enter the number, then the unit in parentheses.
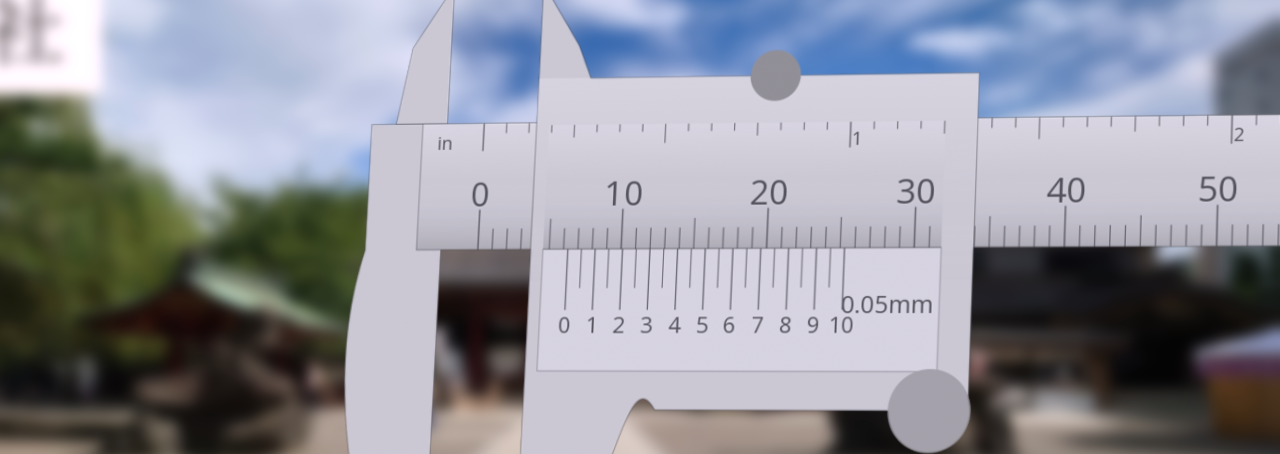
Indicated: 6.3 (mm)
